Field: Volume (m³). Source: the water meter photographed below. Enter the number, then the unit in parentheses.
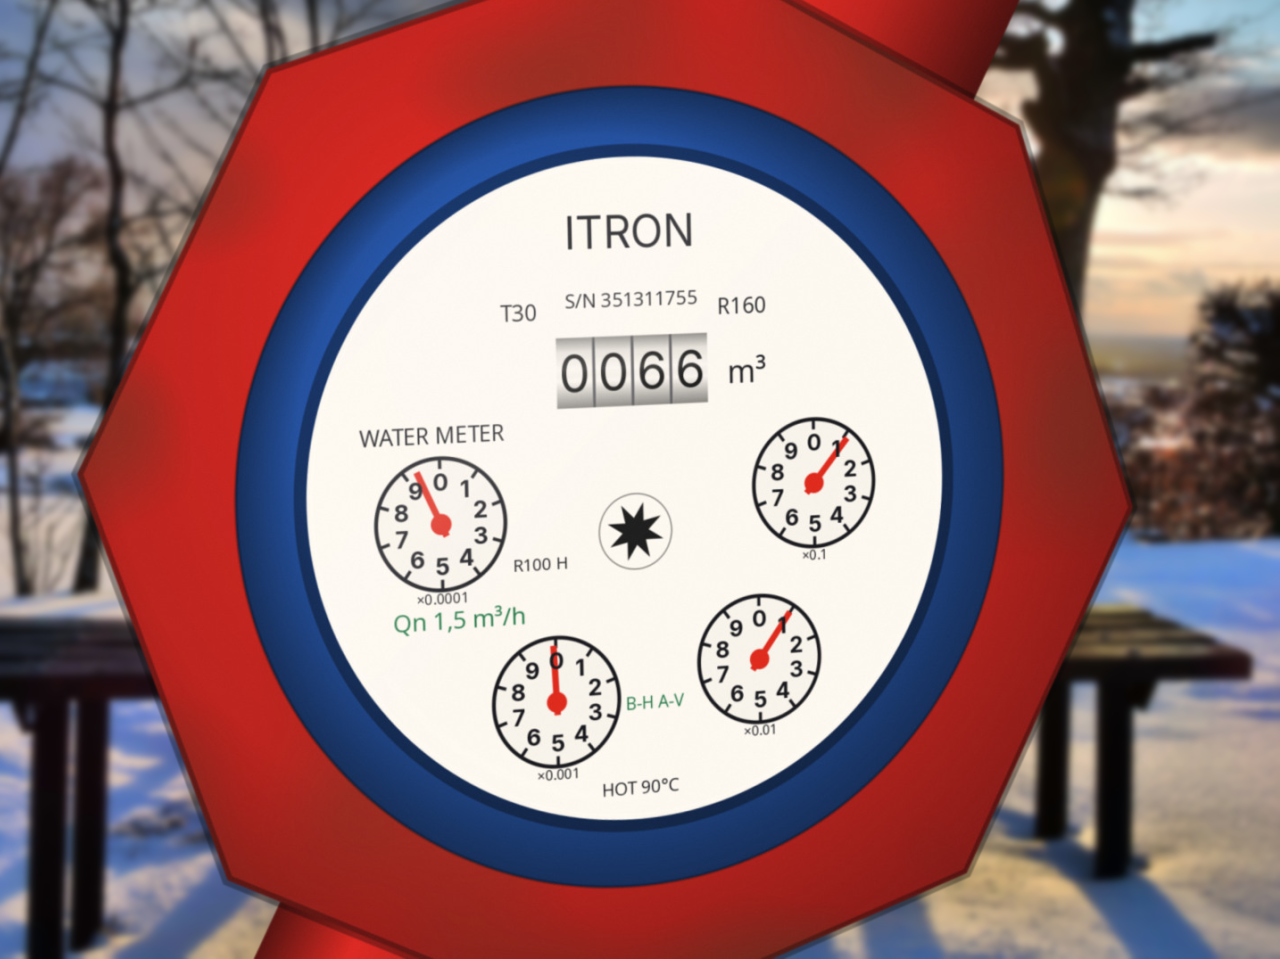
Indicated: 66.1099 (m³)
